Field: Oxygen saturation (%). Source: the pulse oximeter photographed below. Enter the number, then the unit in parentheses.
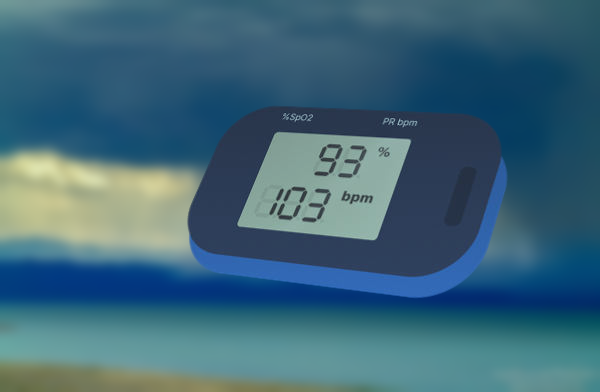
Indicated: 93 (%)
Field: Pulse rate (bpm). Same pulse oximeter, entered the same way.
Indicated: 103 (bpm)
